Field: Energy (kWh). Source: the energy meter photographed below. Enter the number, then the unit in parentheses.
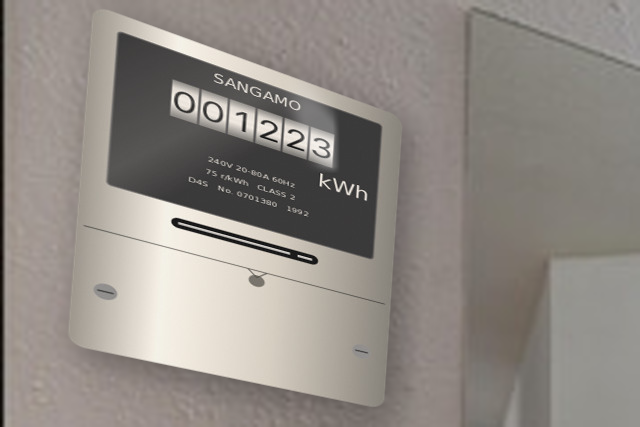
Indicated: 1223 (kWh)
